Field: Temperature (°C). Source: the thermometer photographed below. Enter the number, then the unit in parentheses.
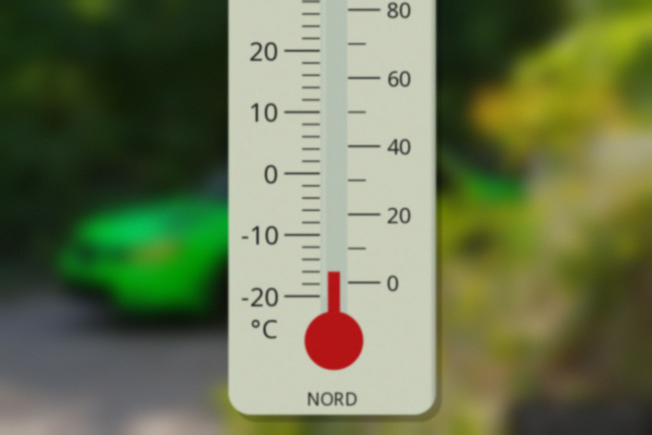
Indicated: -16 (°C)
